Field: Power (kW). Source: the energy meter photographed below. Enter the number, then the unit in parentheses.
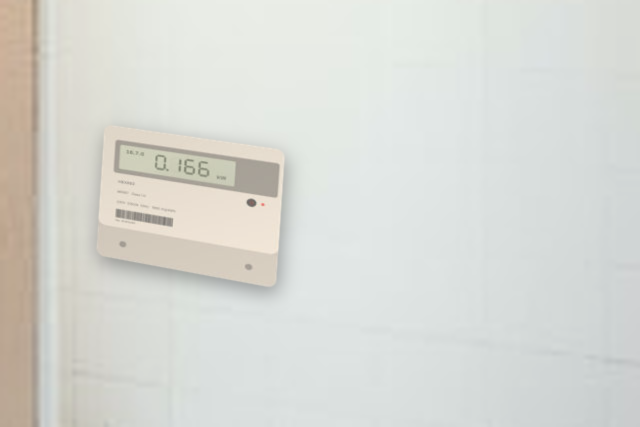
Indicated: 0.166 (kW)
